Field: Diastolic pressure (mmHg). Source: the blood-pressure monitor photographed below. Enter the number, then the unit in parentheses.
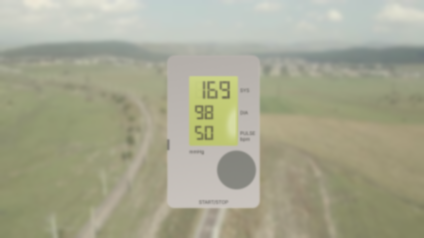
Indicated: 98 (mmHg)
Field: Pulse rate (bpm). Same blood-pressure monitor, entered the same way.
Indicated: 50 (bpm)
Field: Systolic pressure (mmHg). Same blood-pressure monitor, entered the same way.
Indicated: 169 (mmHg)
